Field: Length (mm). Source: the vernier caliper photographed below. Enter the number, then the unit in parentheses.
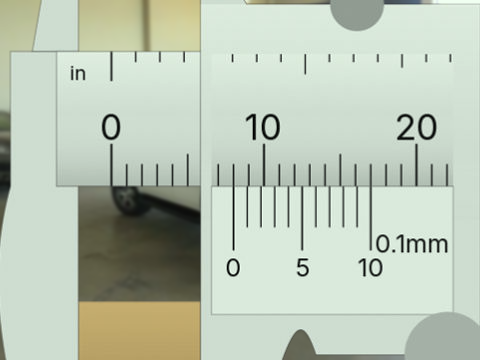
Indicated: 8.0 (mm)
